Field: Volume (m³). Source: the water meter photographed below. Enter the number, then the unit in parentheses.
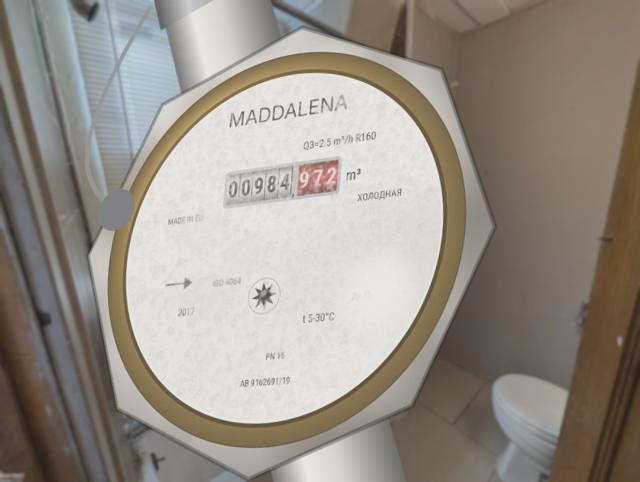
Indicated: 984.972 (m³)
